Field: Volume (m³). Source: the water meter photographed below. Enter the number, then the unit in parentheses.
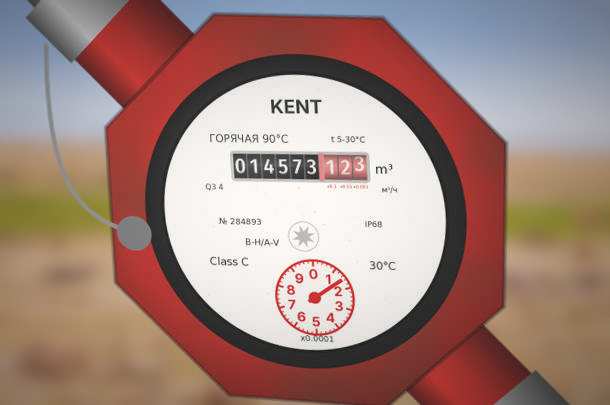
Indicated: 14573.1231 (m³)
